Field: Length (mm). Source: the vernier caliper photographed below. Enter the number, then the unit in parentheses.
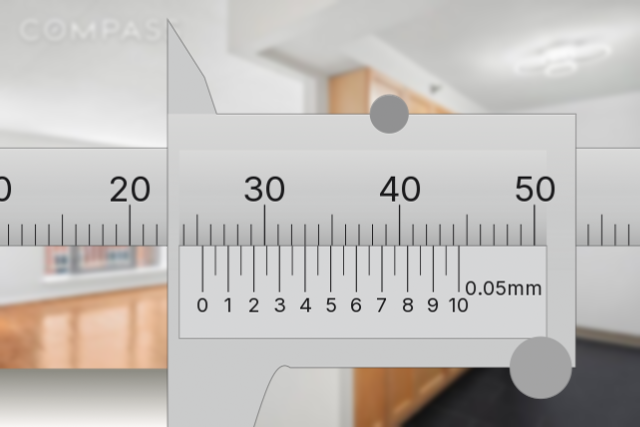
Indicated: 25.4 (mm)
